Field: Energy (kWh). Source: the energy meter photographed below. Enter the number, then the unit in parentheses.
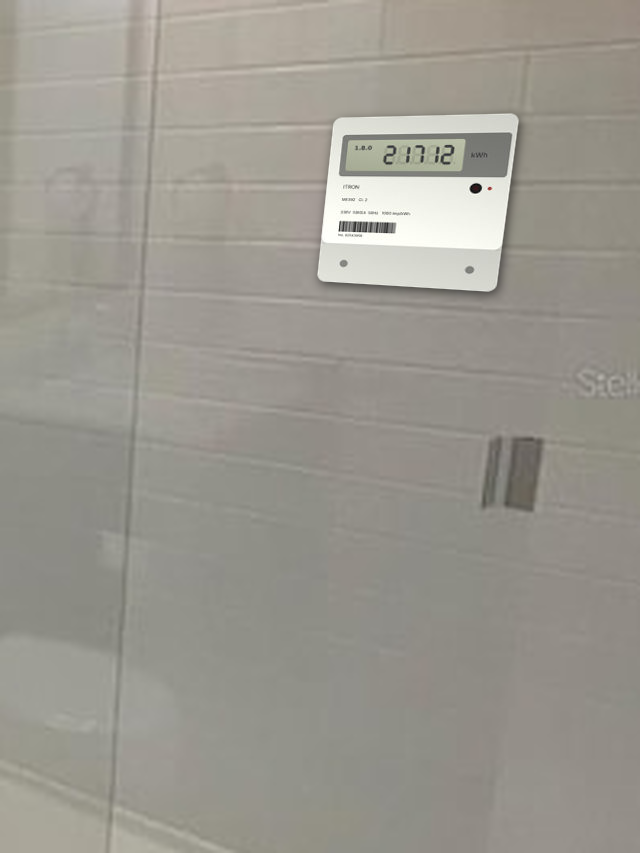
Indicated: 21712 (kWh)
